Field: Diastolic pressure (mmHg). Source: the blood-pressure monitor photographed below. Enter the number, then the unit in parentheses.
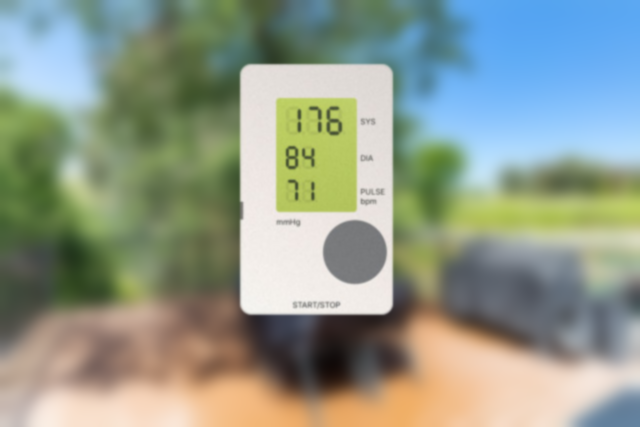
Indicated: 84 (mmHg)
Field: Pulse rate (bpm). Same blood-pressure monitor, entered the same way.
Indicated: 71 (bpm)
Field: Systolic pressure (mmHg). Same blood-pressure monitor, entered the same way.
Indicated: 176 (mmHg)
